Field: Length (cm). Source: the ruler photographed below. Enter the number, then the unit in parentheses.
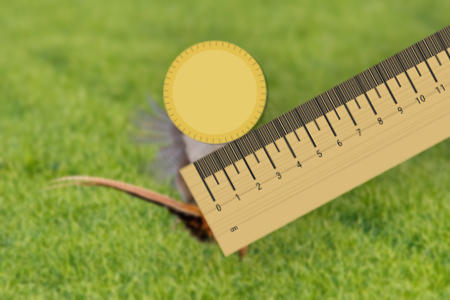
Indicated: 4.5 (cm)
